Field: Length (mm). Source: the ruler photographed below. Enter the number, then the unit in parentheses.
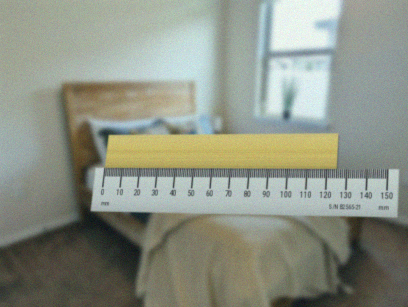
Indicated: 125 (mm)
